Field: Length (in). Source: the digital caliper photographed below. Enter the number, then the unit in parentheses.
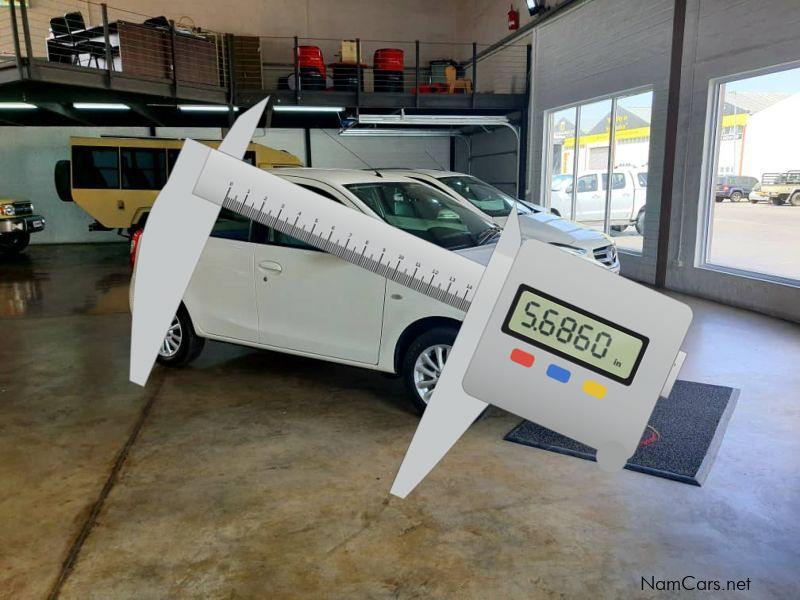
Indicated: 5.6860 (in)
